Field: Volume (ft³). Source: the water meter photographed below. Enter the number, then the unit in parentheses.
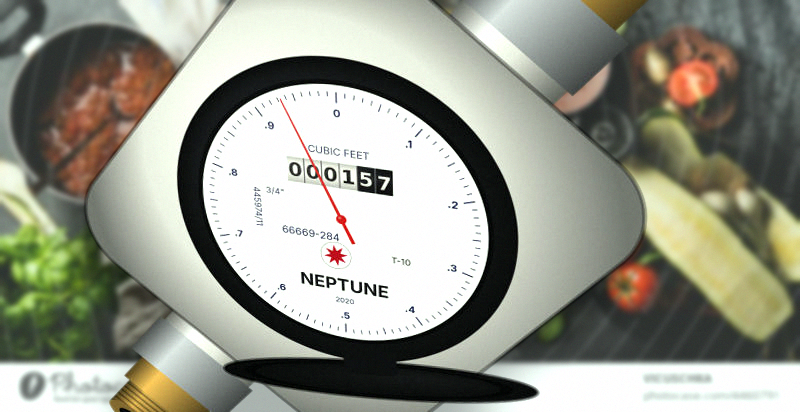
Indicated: 156.93 (ft³)
